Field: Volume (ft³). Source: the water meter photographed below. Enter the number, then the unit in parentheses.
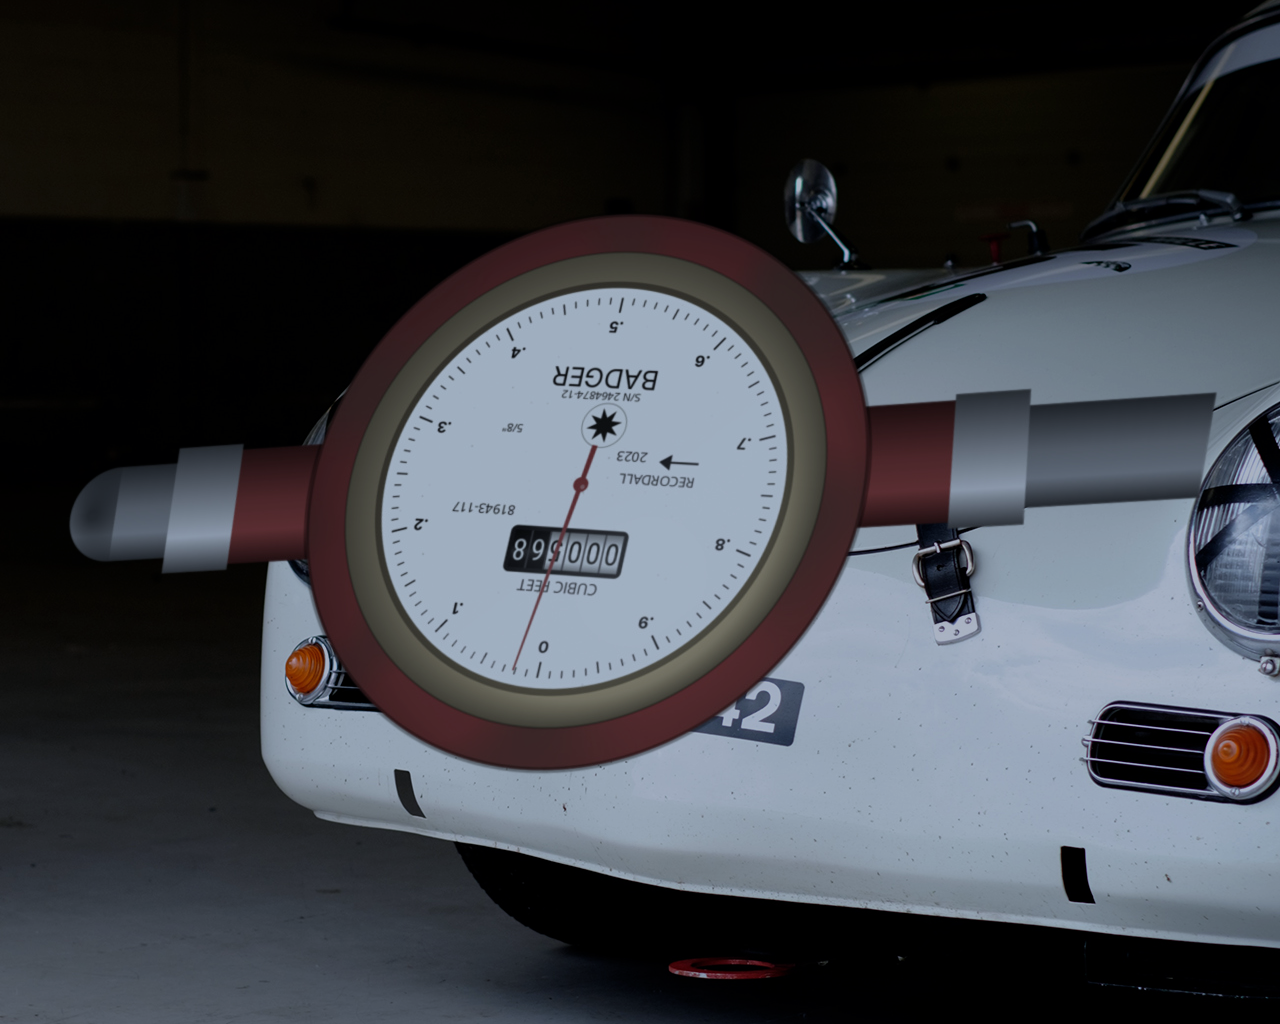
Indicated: 568.02 (ft³)
